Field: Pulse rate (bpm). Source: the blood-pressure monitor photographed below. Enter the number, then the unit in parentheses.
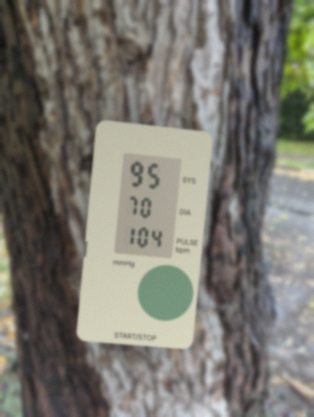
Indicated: 104 (bpm)
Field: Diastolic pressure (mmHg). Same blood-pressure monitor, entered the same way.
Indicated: 70 (mmHg)
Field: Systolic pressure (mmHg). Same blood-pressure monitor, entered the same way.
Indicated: 95 (mmHg)
